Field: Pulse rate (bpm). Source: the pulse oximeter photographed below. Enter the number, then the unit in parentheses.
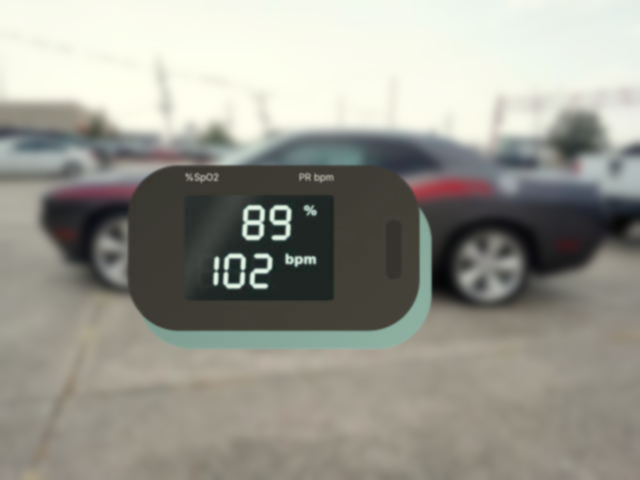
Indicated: 102 (bpm)
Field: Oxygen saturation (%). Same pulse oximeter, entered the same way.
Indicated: 89 (%)
